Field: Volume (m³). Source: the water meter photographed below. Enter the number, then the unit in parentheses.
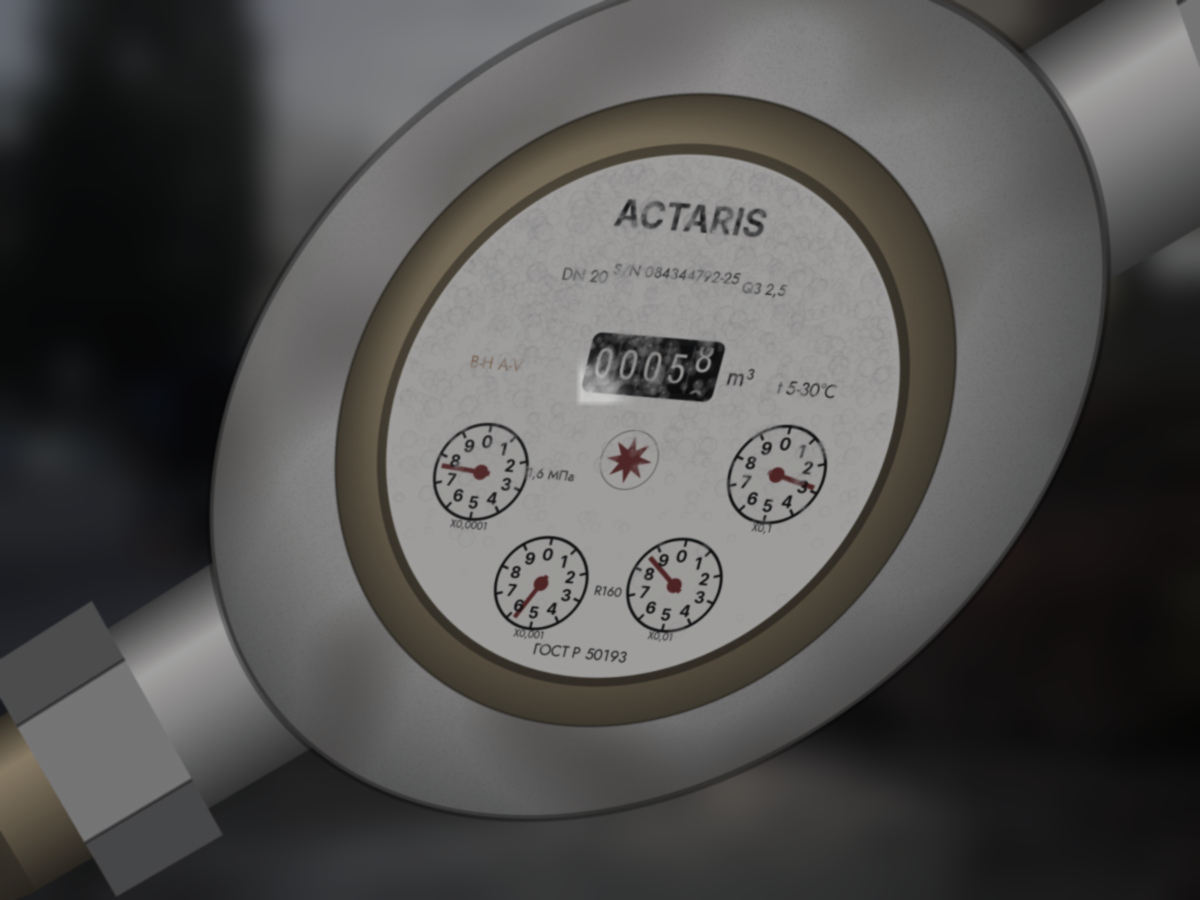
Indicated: 58.2857 (m³)
